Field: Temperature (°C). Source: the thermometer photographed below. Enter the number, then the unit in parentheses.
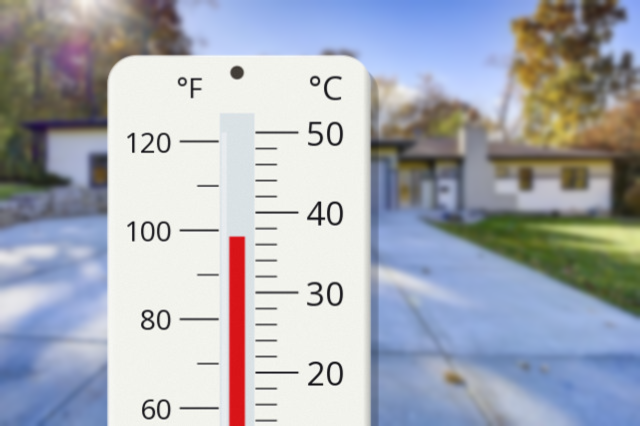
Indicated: 37 (°C)
